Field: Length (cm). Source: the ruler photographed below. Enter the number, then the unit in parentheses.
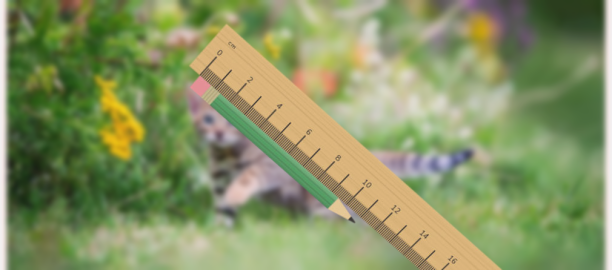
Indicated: 11 (cm)
